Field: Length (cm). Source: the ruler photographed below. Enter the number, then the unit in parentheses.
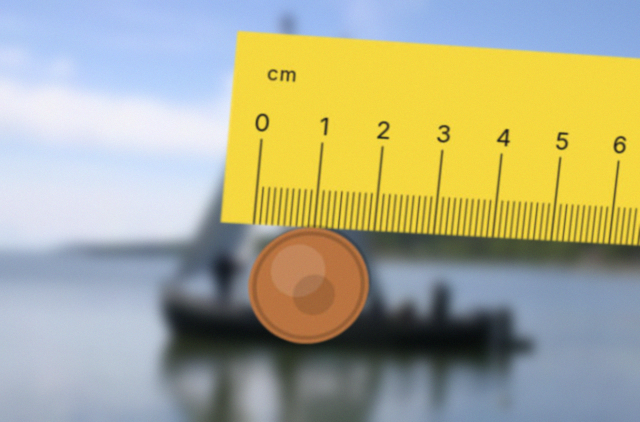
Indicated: 2 (cm)
